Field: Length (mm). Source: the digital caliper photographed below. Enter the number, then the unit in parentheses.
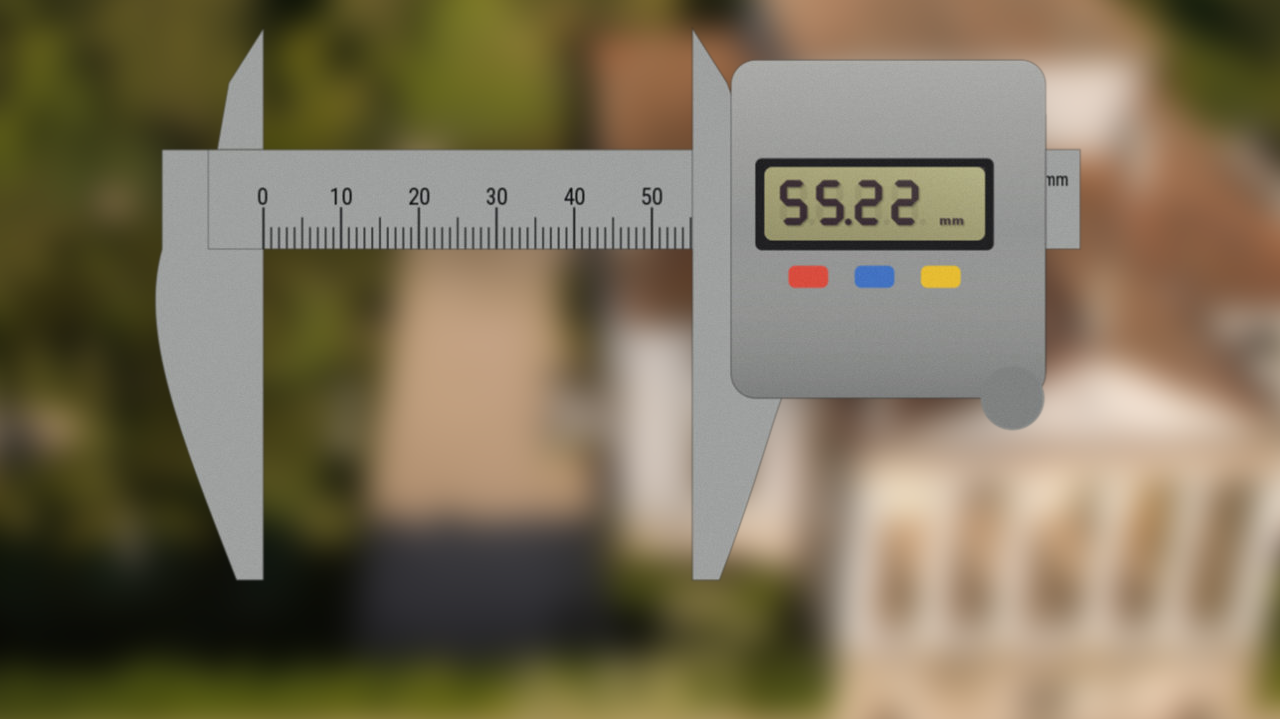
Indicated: 55.22 (mm)
